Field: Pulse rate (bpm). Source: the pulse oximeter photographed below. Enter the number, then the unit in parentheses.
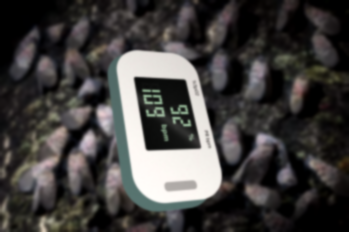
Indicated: 109 (bpm)
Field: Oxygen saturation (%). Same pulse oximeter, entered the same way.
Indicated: 92 (%)
